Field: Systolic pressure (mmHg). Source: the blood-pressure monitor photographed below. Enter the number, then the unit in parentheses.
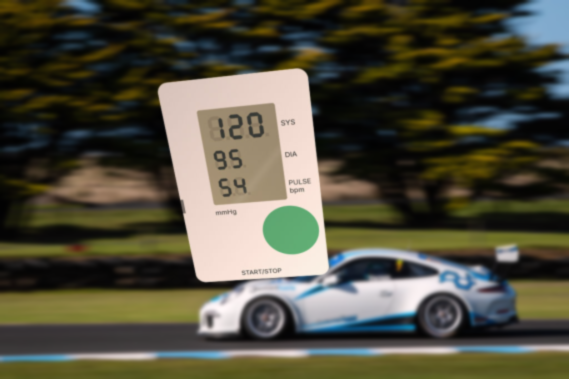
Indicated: 120 (mmHg)
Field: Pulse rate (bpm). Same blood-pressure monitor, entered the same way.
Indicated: 54 (bpm)
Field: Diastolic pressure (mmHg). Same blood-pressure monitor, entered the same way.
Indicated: 95 (mmHg)
